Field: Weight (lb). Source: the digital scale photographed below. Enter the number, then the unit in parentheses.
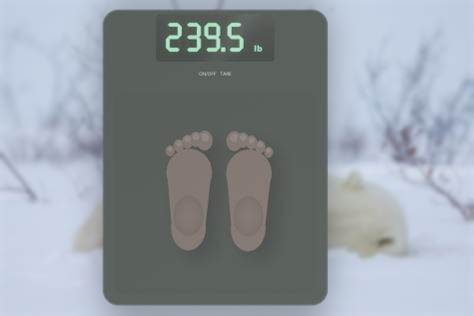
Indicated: 239.5 (lb)
